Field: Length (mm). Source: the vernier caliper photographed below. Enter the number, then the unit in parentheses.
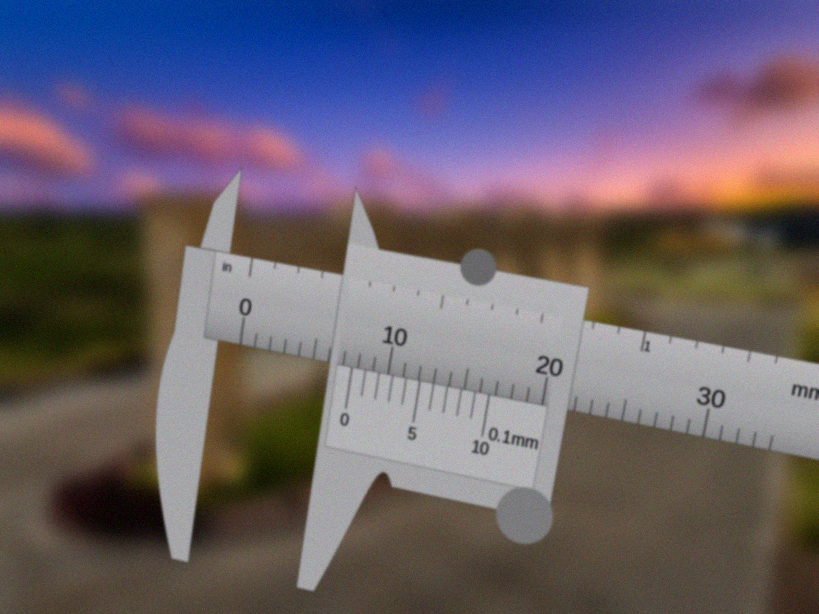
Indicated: 7.6 (mm)
